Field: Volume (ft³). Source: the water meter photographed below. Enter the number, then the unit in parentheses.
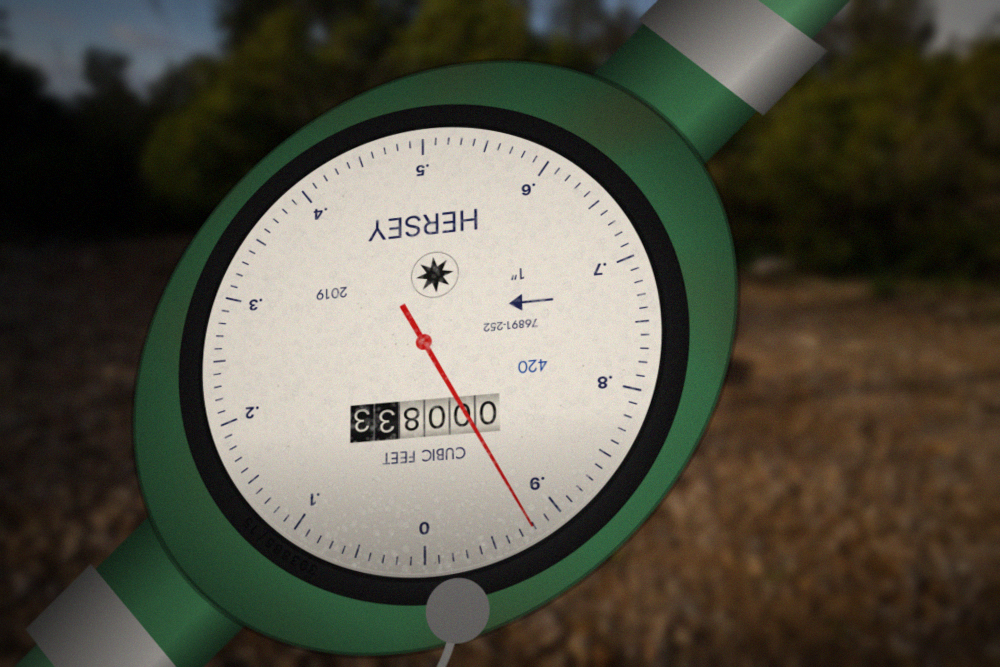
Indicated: 832.92 (ft³)
